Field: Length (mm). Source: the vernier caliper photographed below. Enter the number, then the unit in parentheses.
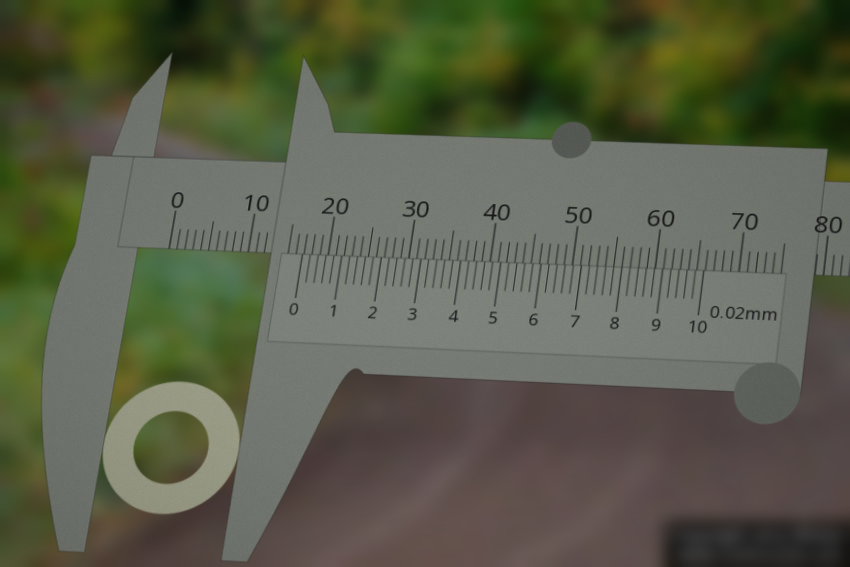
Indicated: 16.8 (mm)
